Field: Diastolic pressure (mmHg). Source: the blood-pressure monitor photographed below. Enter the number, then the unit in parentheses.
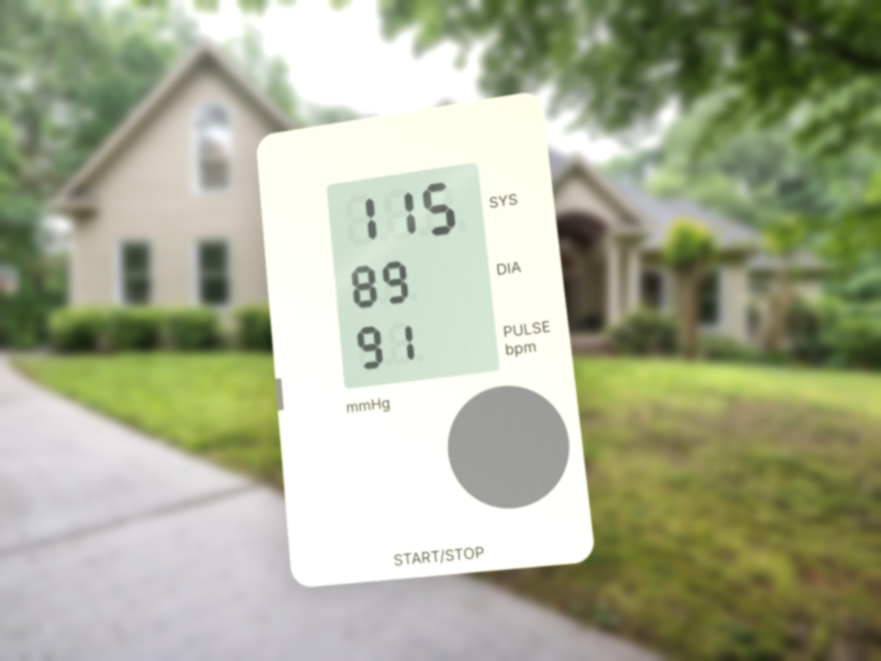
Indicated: 89 (mmHg)
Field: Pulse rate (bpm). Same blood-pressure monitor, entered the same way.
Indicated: 91 (bpm)
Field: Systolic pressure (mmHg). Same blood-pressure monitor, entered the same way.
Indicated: 115 (mmHg)
